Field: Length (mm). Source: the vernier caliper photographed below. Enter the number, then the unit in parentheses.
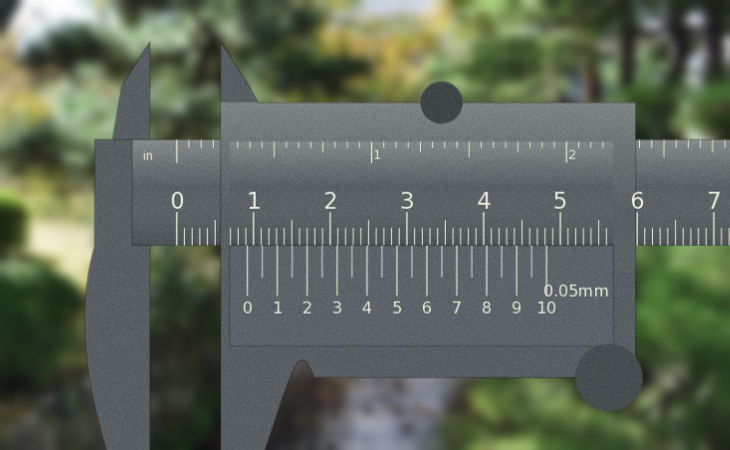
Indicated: 9.2 (mm)
